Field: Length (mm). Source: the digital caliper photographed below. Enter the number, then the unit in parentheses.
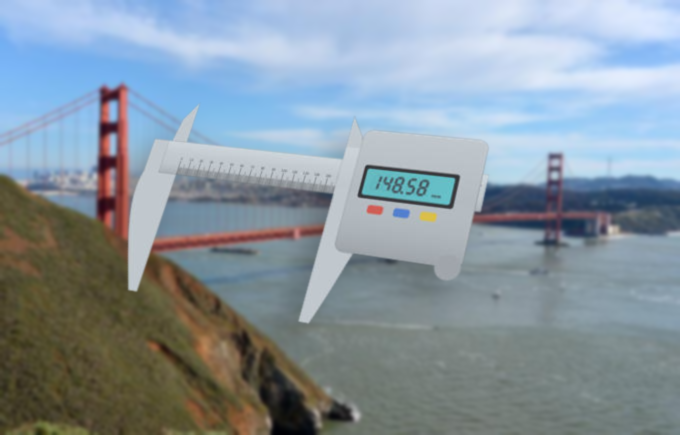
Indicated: 148.58 (mm)
